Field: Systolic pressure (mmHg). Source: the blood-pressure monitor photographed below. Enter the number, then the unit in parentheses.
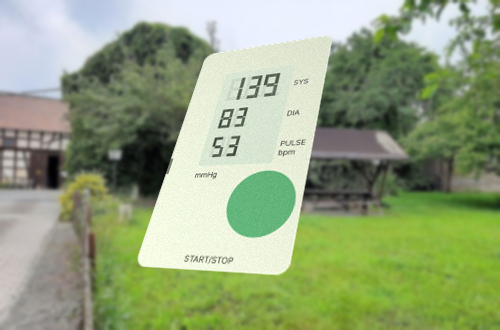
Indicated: 139 (mmHg)
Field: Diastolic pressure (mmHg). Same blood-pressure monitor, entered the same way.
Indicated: 83 (mmHg)
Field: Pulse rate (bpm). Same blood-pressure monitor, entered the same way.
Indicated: 53 (bpm)
